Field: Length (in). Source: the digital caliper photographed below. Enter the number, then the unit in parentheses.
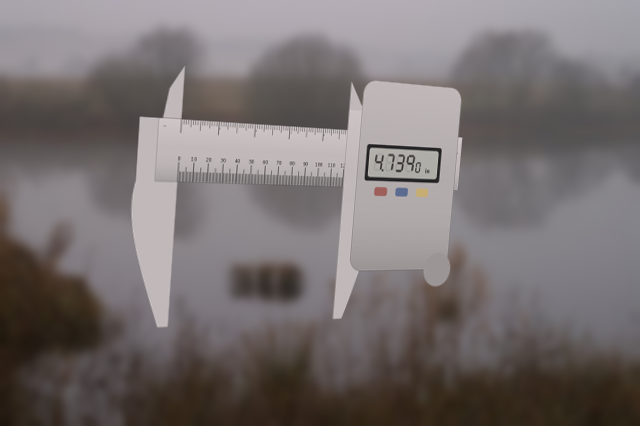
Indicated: 4.7390 (in)
